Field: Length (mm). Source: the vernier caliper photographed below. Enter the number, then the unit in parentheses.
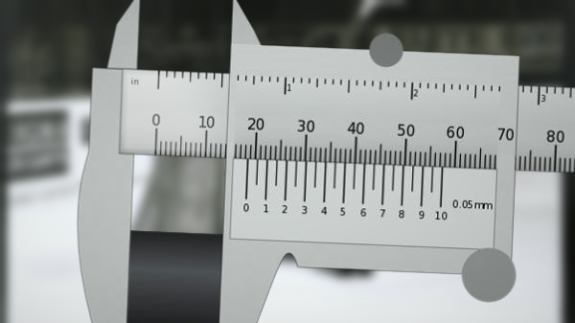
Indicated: 18.5 (mm)
